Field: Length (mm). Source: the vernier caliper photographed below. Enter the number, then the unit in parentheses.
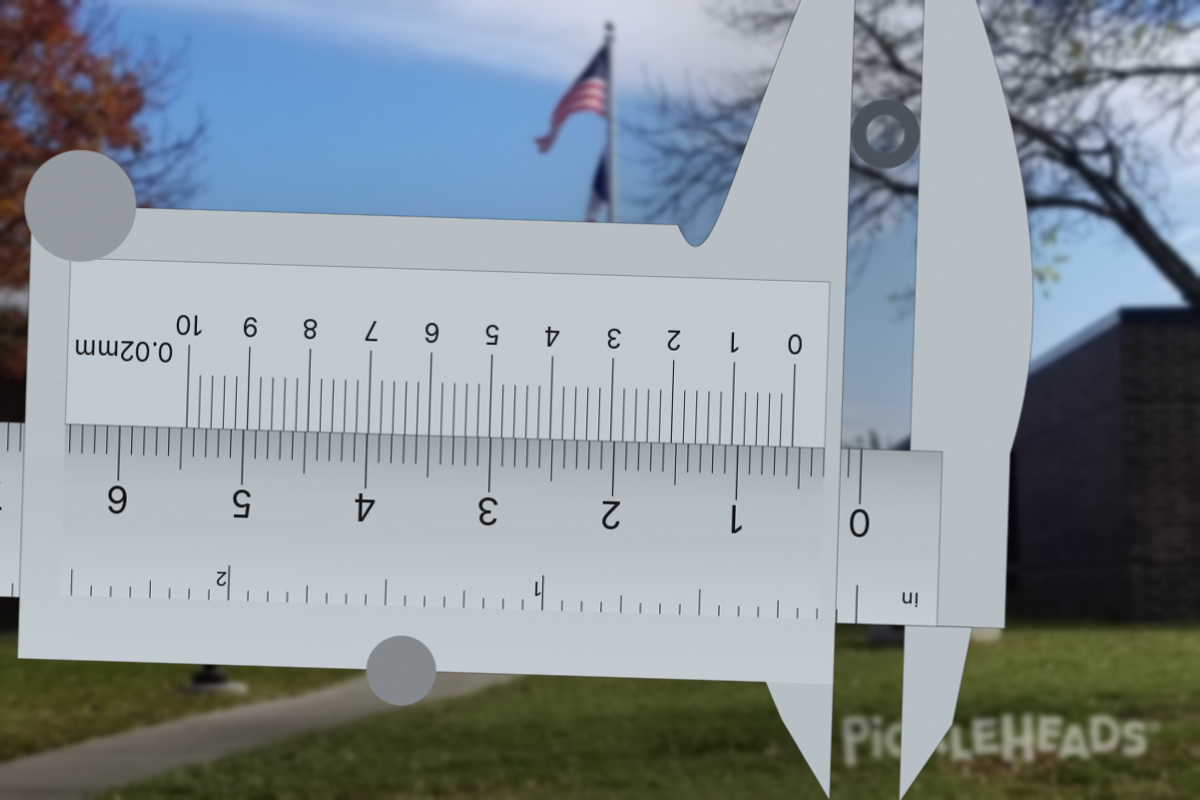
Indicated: 5.6 (mm)
